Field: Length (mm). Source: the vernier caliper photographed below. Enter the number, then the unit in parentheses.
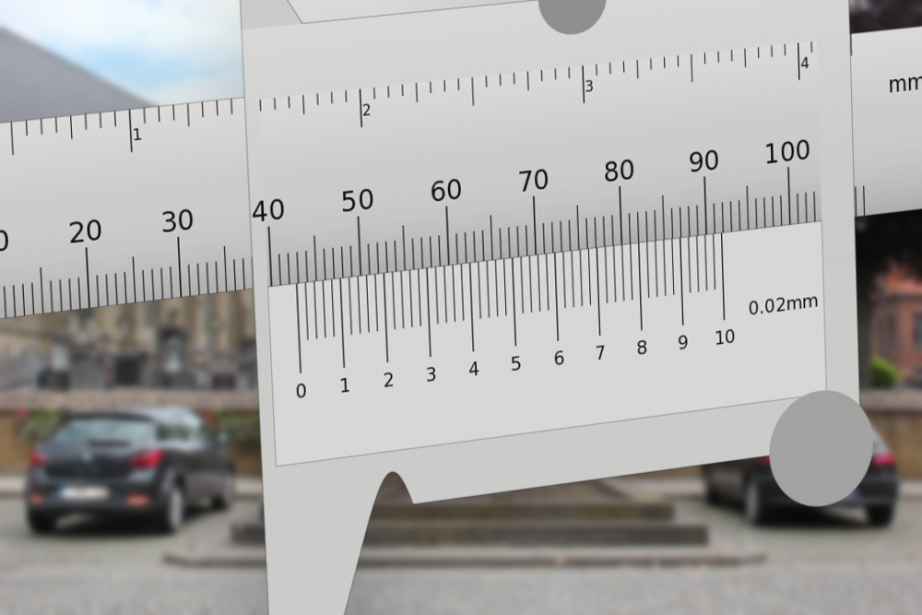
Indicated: 42.8 (mm)
